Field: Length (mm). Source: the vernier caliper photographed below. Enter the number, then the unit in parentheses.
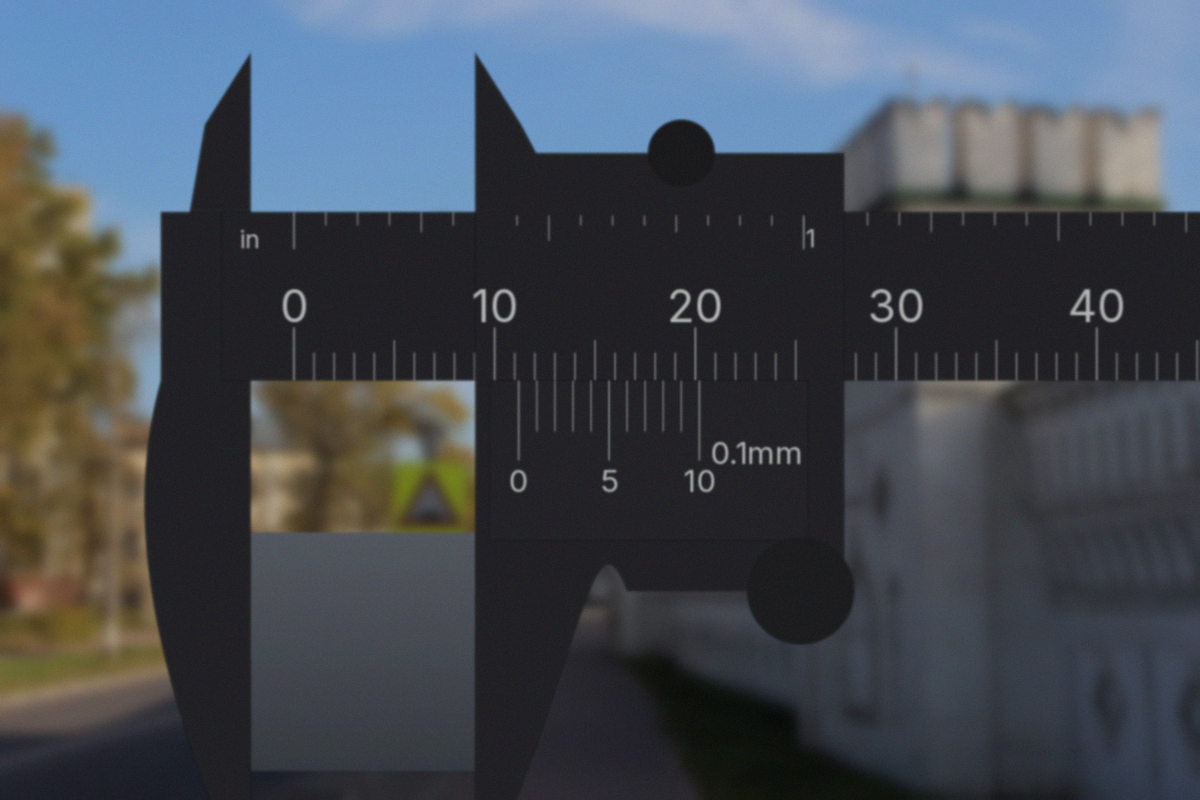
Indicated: 11.2 (mm)
